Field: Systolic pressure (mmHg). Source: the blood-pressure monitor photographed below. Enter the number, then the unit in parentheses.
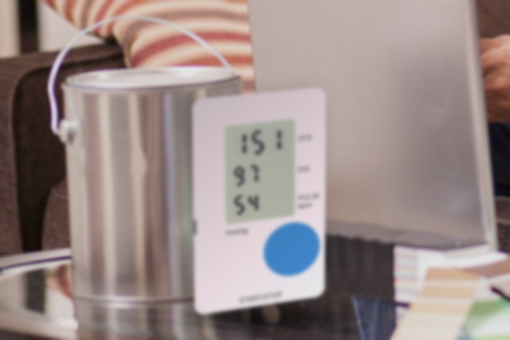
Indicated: 151 (mmHg)
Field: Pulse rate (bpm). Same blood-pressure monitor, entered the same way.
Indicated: 54 (bpm)
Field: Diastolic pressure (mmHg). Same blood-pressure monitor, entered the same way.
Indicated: 97 (mmHg)
